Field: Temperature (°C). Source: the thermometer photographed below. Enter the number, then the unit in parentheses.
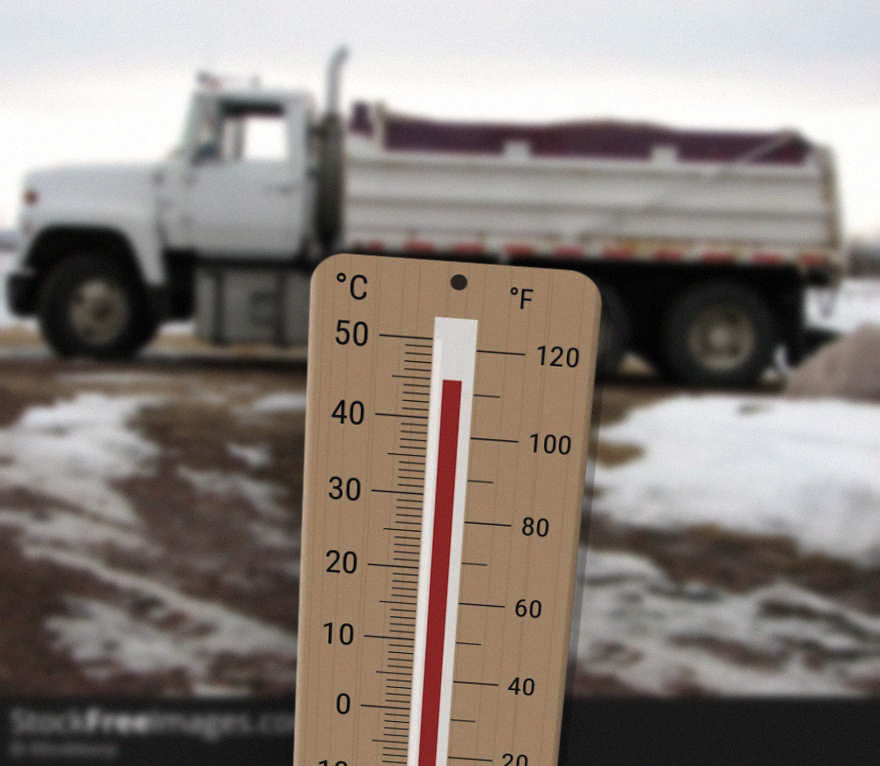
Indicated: 45 (°C)
